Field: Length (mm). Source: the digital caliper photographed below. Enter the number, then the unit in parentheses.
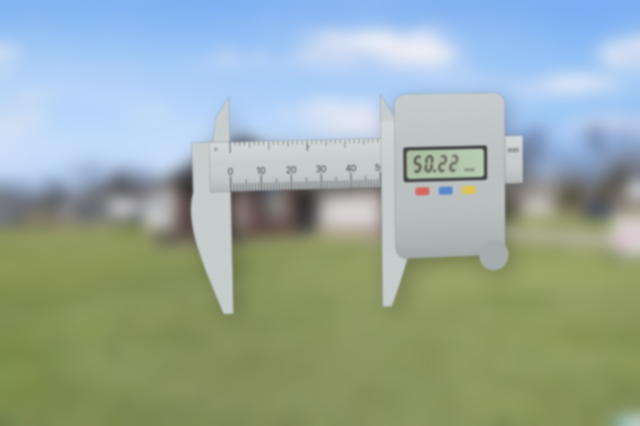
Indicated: 50.22 (mm)
